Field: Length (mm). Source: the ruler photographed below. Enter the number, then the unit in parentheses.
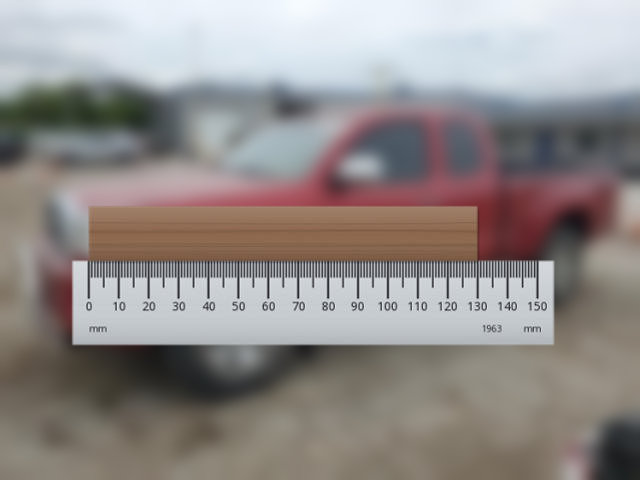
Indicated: 130 (mm)
